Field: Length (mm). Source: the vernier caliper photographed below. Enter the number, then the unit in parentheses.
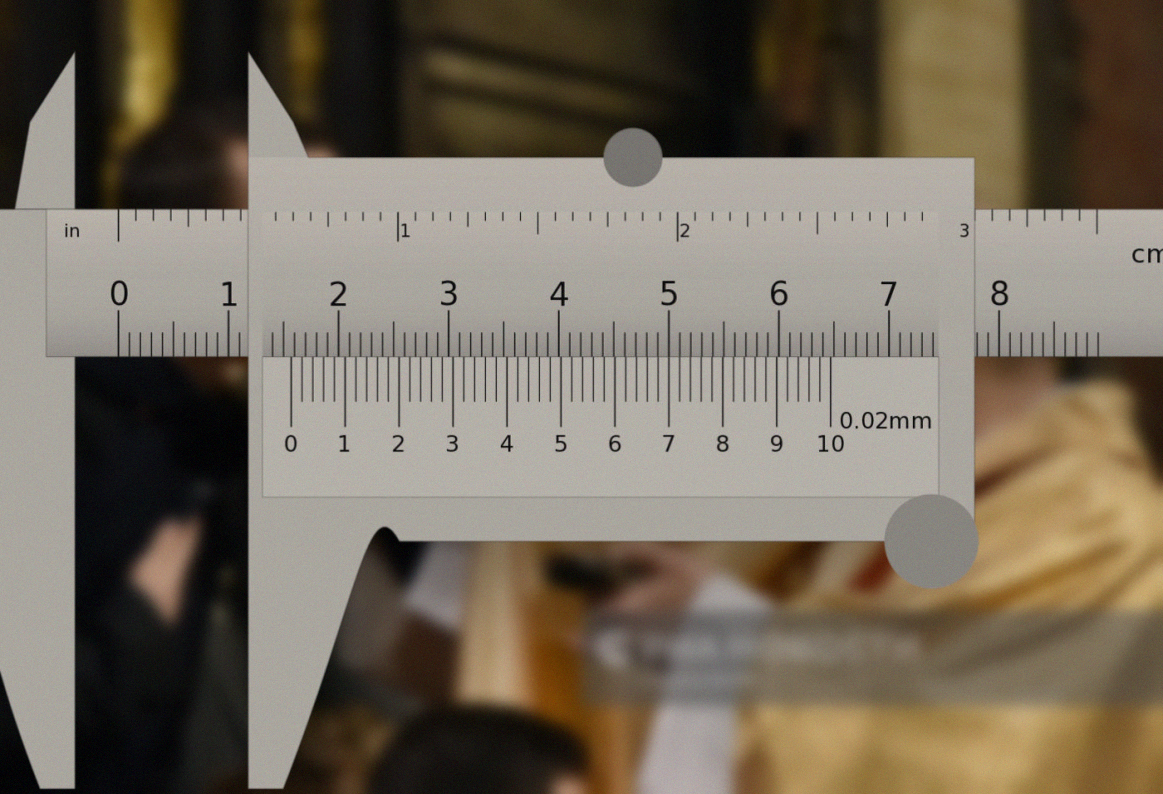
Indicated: 15.7 (mm)
